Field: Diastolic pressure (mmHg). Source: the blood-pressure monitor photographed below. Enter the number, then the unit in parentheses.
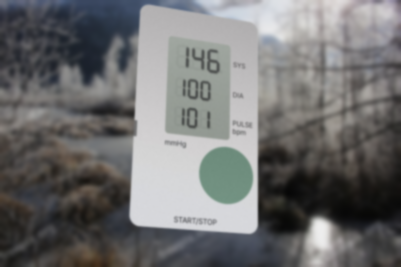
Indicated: 100 (mmHg)
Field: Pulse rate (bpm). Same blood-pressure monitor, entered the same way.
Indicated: 101 (bpm)
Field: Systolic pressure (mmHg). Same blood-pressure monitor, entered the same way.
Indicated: 146 (mmHg)
